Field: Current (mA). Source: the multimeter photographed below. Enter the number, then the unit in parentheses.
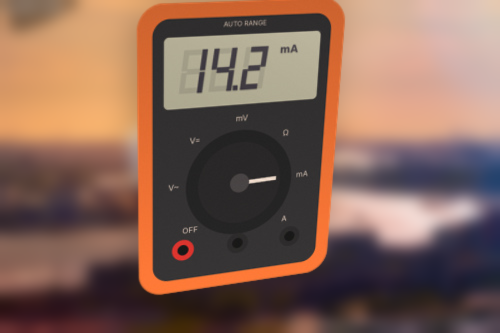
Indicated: 14.2 (mA)
